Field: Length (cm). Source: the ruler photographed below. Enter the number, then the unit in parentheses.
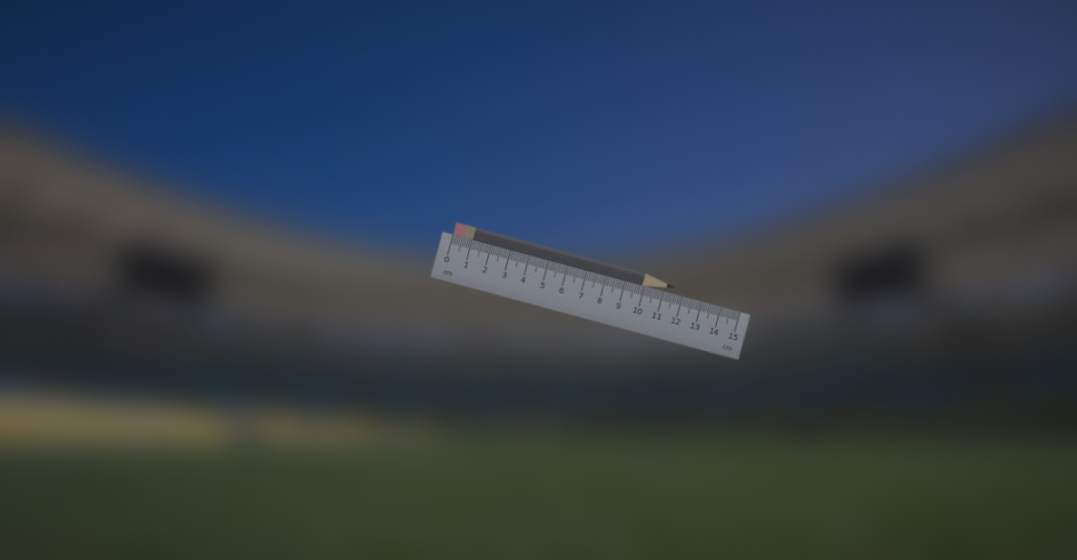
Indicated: 11.5 (cm)
